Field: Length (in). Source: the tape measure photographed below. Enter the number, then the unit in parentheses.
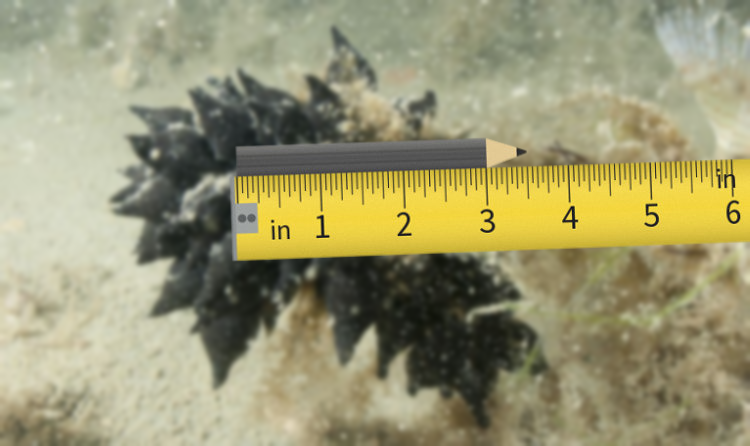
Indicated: 3.5 (in)
